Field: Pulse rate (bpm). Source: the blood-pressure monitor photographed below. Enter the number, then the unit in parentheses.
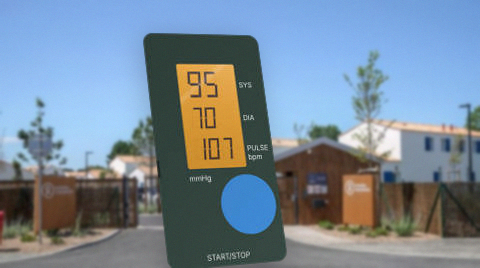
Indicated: 107 (bpm)
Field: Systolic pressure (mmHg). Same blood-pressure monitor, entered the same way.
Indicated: 95 (mmHg)
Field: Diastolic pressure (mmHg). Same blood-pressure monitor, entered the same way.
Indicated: 70 (mmHg)
